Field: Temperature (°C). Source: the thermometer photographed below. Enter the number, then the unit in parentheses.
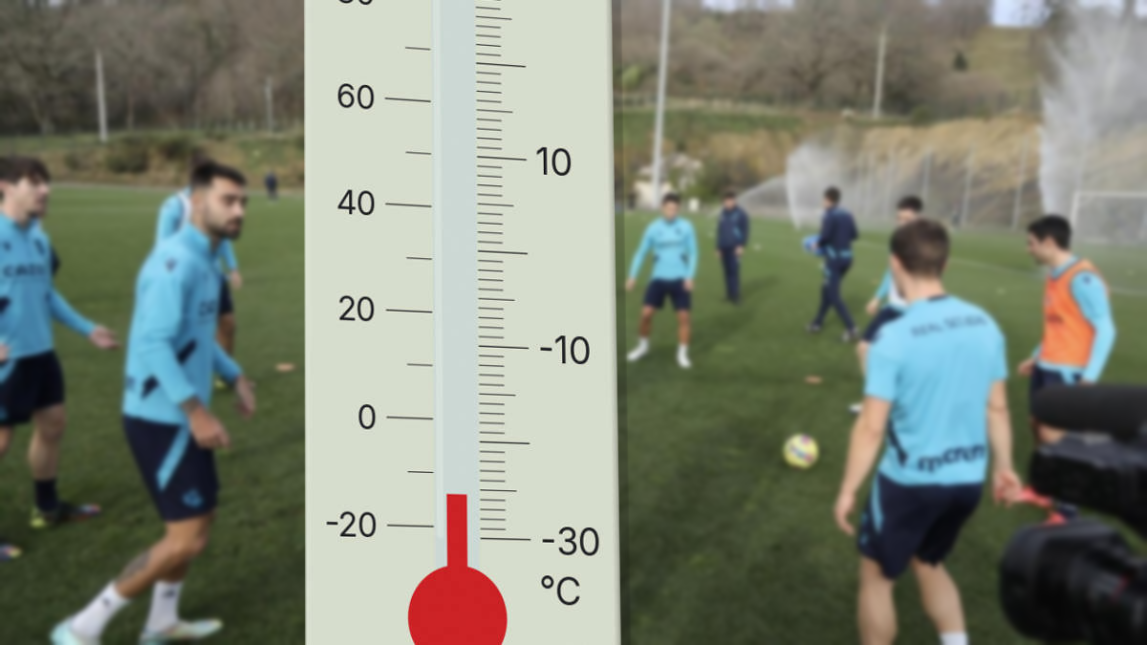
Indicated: -25.5 (°C)
